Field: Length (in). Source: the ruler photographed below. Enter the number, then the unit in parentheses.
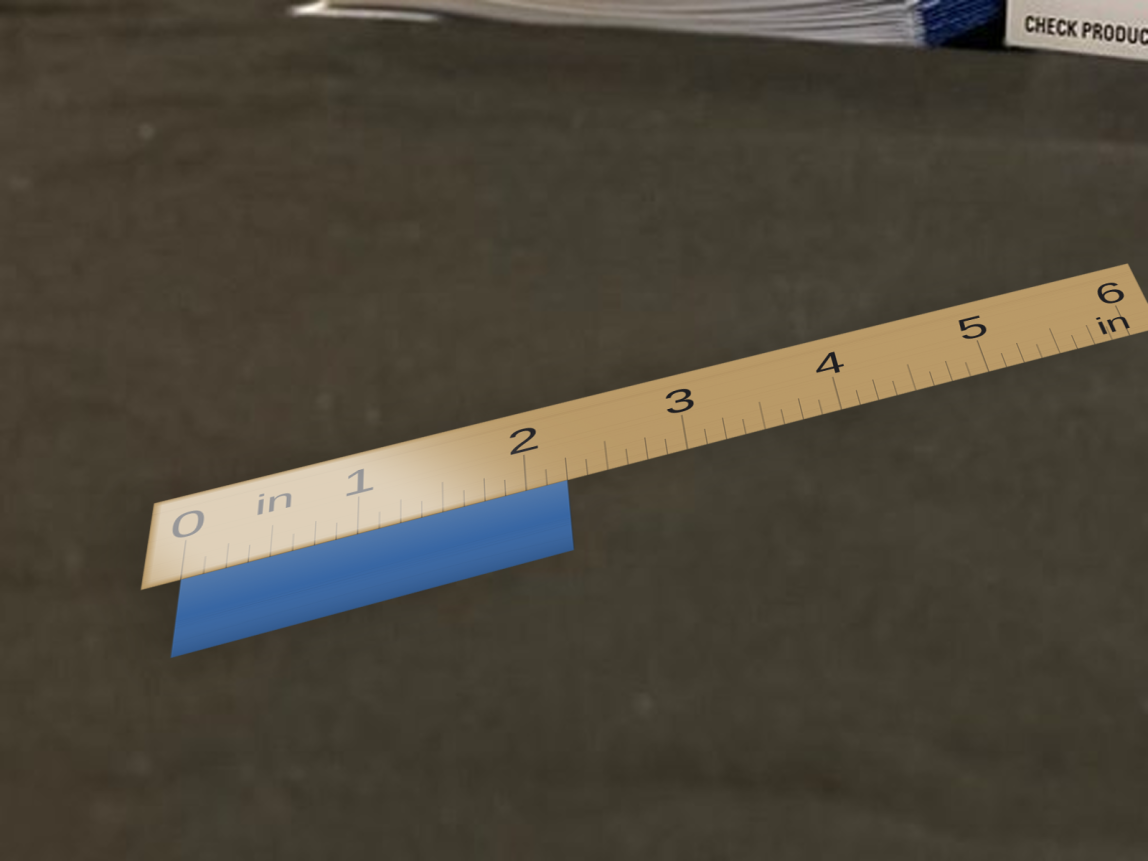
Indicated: 2.25 (in)
